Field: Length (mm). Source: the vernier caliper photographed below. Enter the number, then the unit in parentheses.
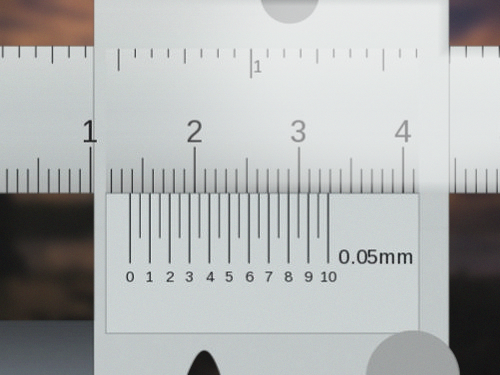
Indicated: 13.8 (mm)
